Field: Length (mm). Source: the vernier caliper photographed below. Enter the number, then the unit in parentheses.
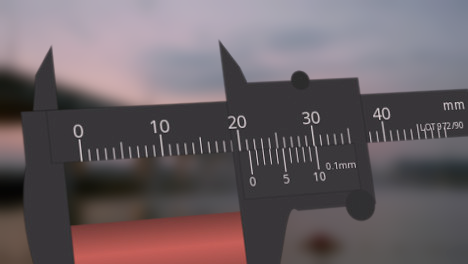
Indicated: 21.2 (mm)
